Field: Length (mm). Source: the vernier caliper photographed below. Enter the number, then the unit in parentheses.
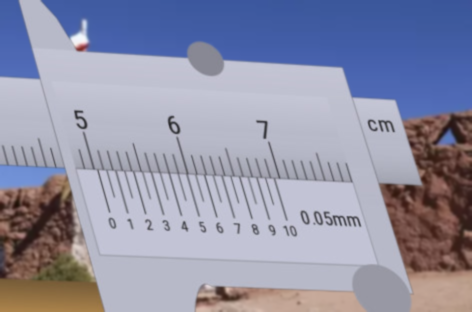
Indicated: 50.4 (mm)
